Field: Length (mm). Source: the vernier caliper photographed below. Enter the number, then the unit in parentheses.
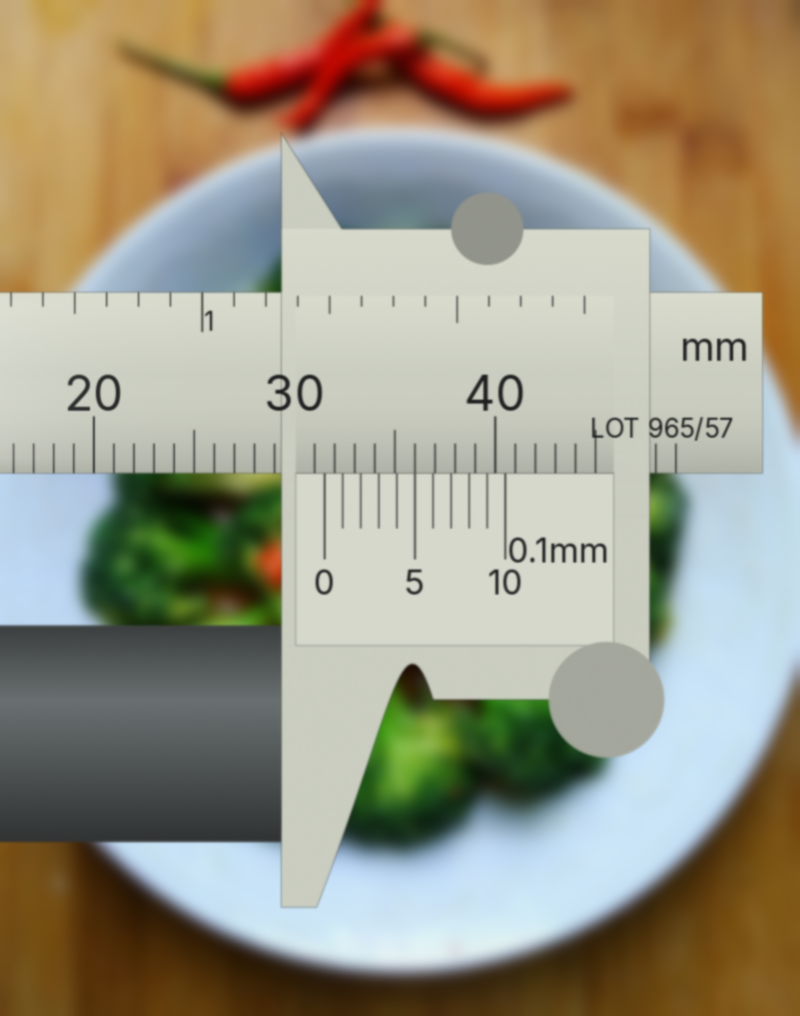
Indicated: 31.5 (mm)
